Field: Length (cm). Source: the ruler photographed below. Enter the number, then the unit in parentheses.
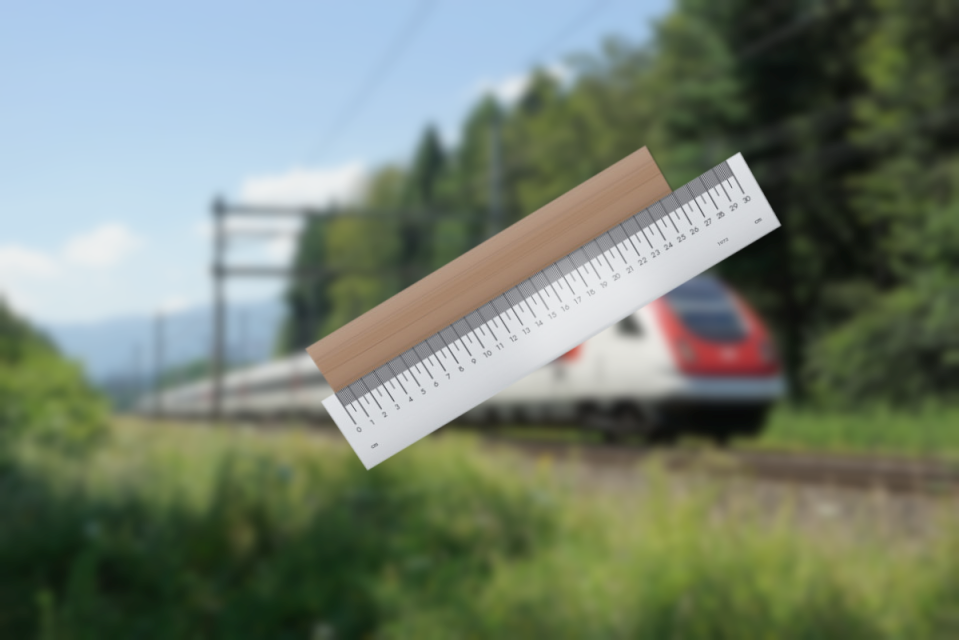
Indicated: 26 (cm)
